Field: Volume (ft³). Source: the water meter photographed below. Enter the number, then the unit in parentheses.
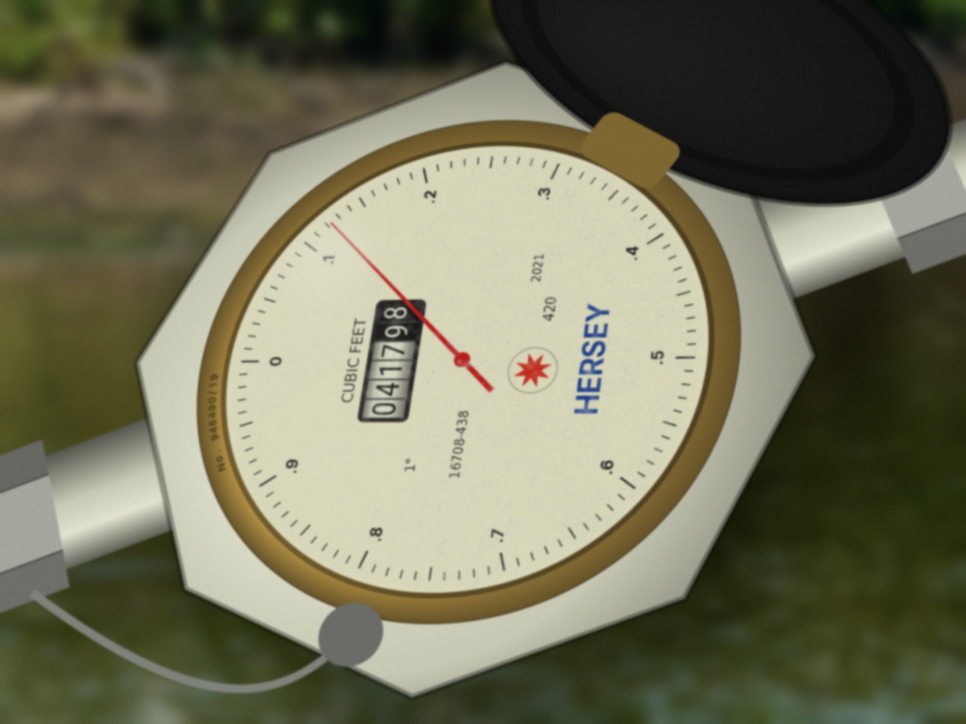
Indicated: 41798.12 (ft³)
